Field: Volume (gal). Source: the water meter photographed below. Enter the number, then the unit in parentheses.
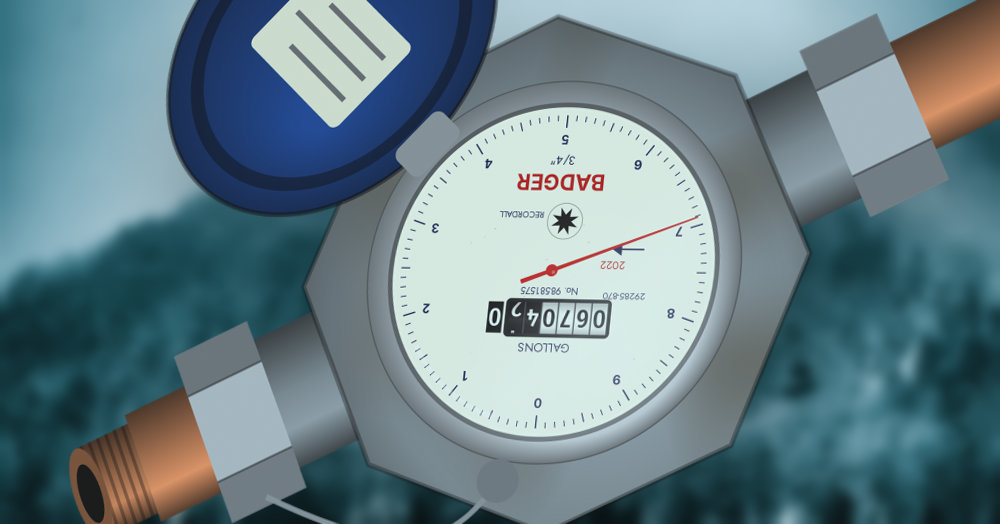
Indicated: 670416.9 (gal)
